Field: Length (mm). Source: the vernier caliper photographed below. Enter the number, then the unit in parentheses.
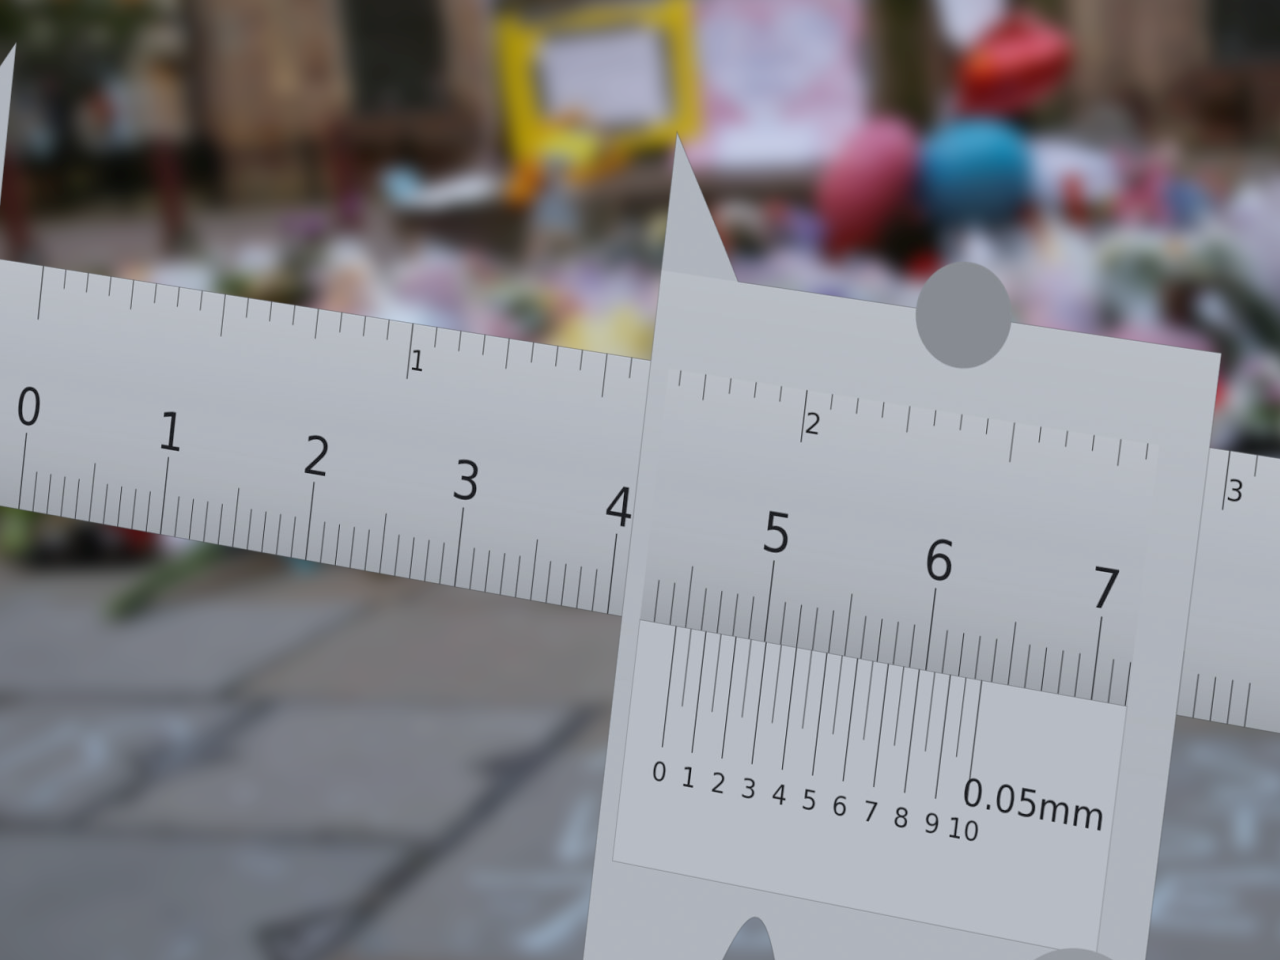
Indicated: 44.4 (mm)
